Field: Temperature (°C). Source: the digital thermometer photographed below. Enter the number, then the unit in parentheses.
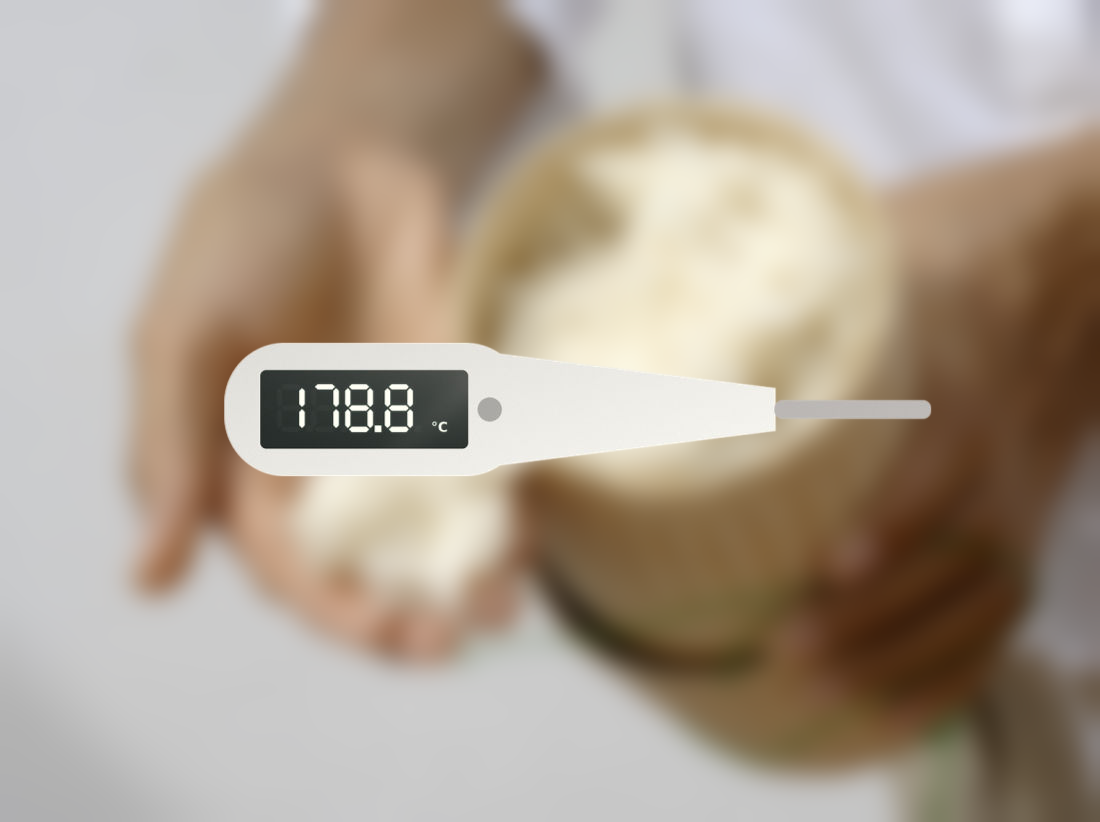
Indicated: 178.8 (°C)
